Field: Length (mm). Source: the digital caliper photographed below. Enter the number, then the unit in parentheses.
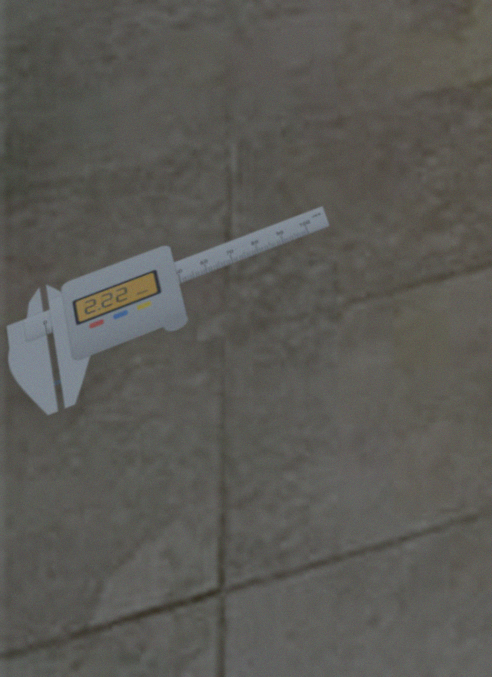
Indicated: 2.22 (mm)
